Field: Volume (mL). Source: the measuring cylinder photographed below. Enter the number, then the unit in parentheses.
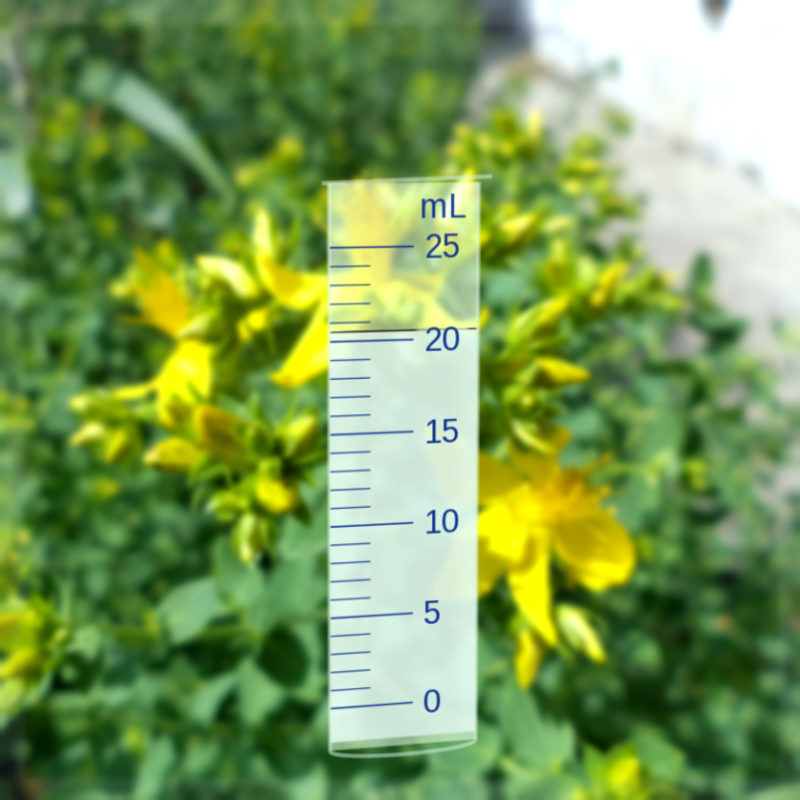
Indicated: 20.5 (mL)
